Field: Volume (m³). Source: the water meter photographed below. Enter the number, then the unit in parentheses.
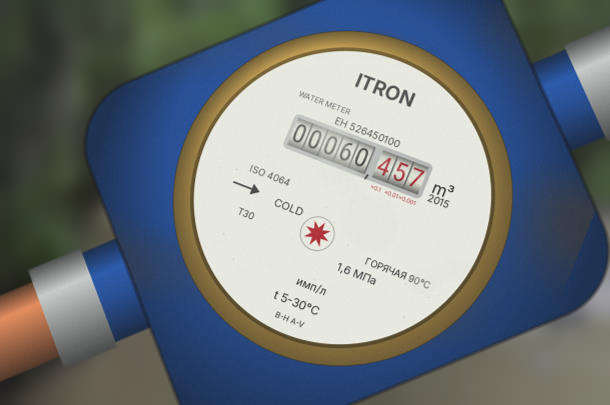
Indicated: 60.457 (m³)
